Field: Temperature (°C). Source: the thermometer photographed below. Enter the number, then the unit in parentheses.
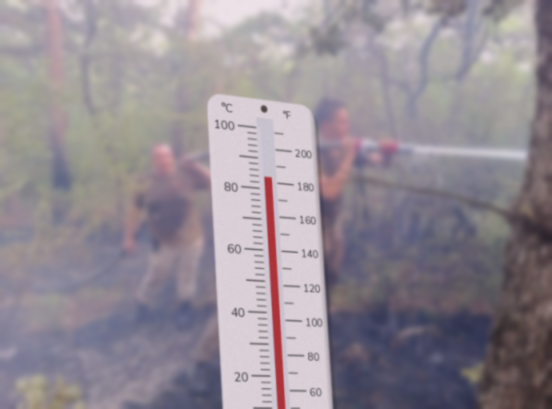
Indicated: 84 (°C)
